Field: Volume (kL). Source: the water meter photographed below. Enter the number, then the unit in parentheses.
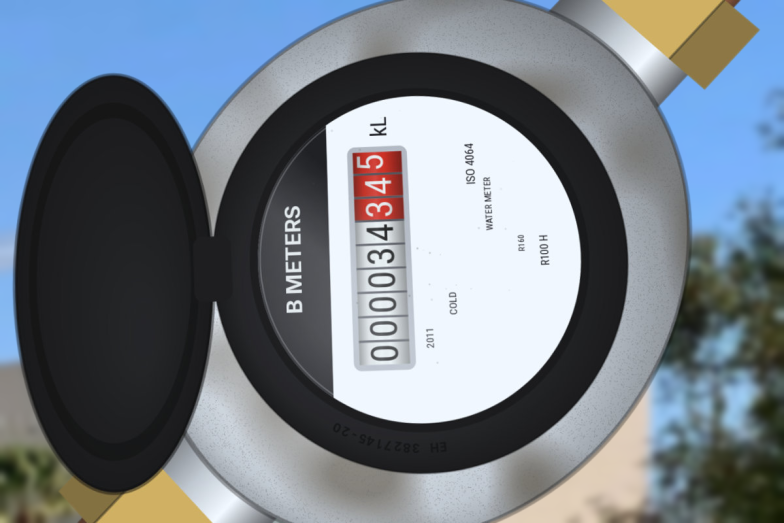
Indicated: 34.345 (kL)
